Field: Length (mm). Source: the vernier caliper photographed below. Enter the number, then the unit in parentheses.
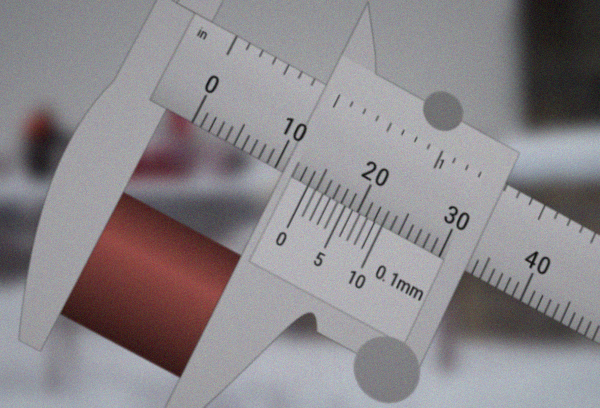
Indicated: 14.0 (mm)
